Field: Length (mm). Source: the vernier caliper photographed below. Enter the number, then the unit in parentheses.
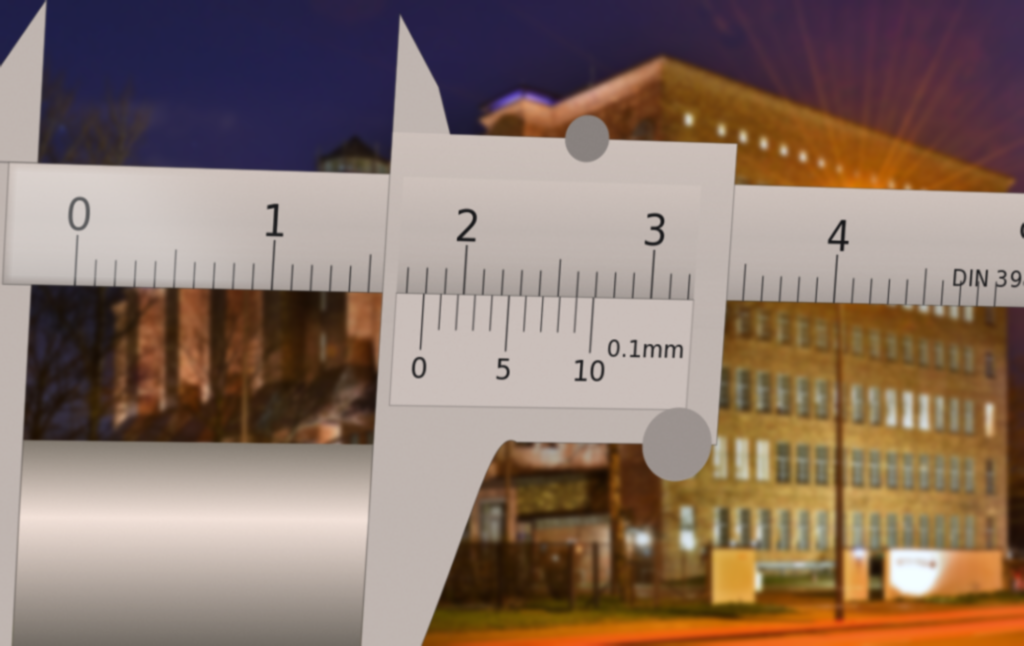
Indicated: 17.9 (mm)
